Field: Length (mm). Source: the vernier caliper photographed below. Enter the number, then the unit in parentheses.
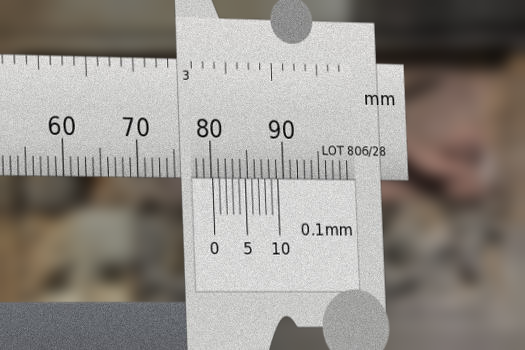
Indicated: 80.2 (mm)
